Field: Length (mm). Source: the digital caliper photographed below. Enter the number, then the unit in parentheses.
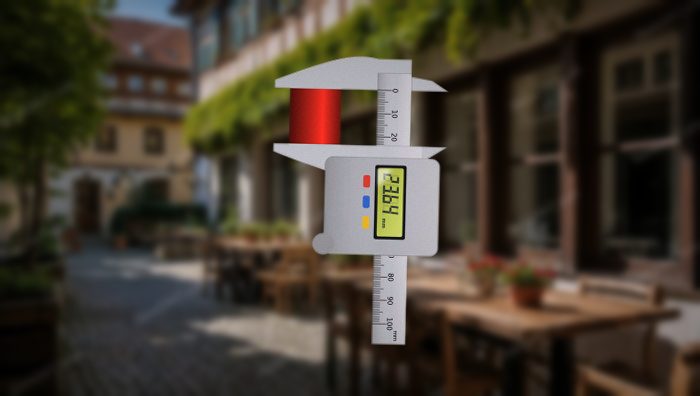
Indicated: 23.64 (mm)
